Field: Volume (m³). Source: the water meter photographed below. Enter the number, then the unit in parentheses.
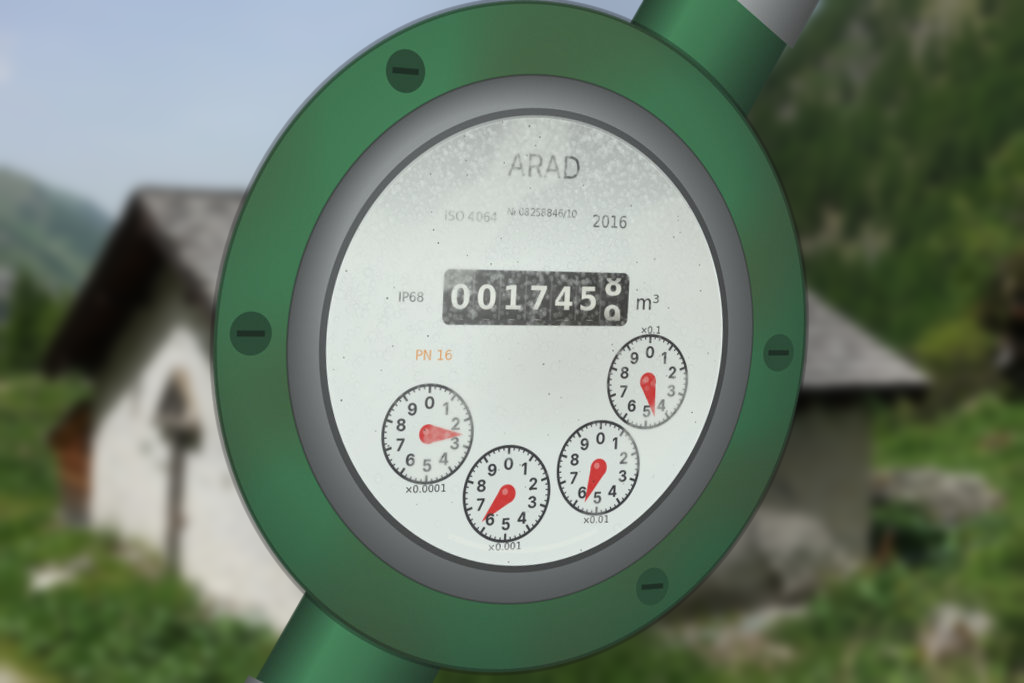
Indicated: 17458.4562 (m³)
